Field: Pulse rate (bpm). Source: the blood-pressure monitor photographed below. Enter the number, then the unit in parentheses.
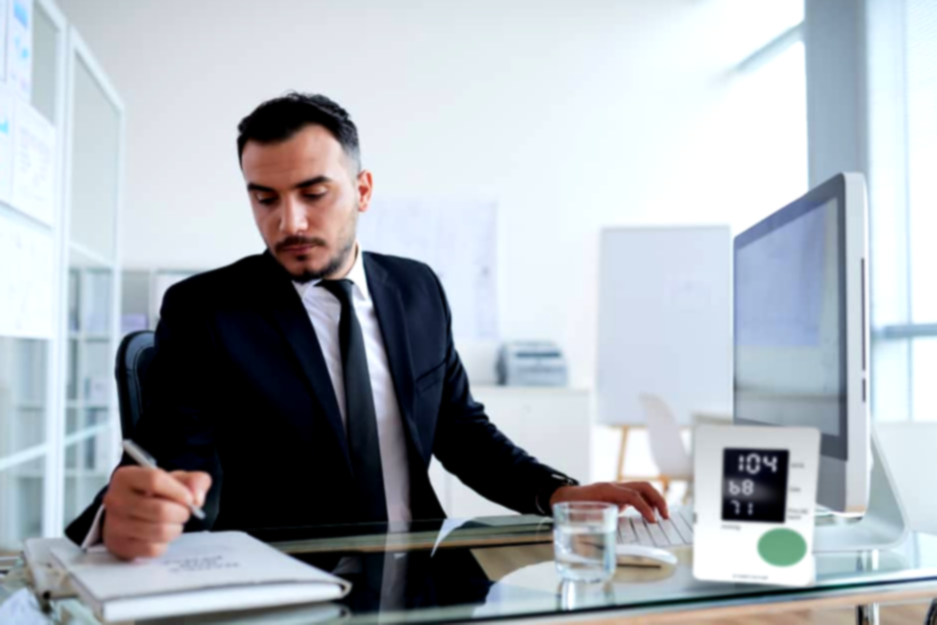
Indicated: 71 (bpm)
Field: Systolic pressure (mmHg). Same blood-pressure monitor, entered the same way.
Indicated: 104 (mmHg)
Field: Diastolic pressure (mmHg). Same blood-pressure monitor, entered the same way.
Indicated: 68 (mmHg)
